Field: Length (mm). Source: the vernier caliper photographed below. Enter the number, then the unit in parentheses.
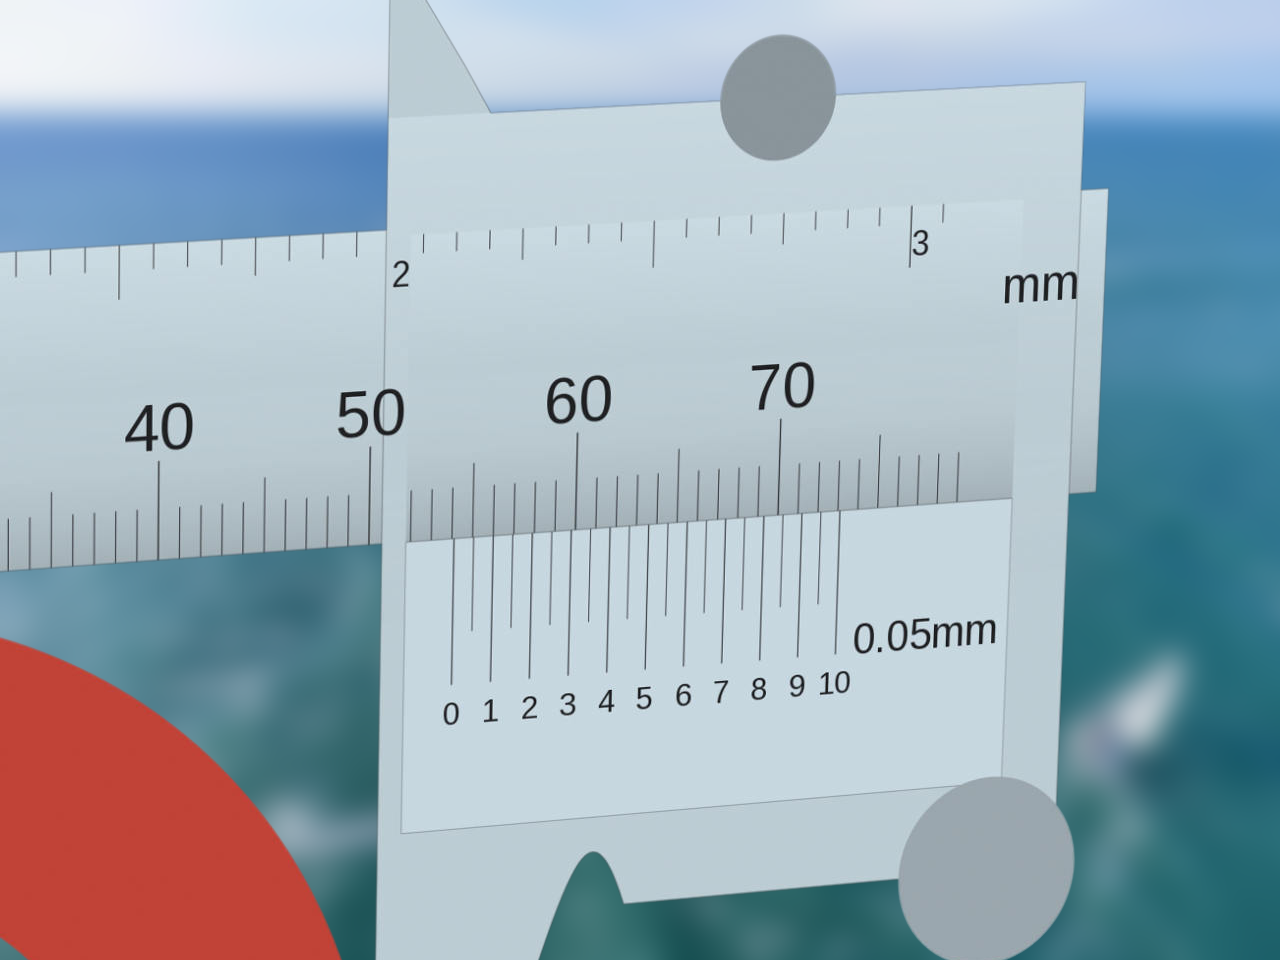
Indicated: 54.1 (mm)
